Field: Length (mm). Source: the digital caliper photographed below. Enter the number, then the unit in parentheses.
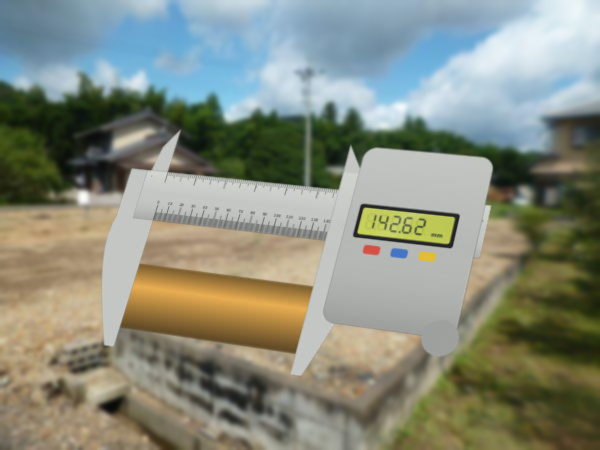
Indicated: 142.62 (mm)
